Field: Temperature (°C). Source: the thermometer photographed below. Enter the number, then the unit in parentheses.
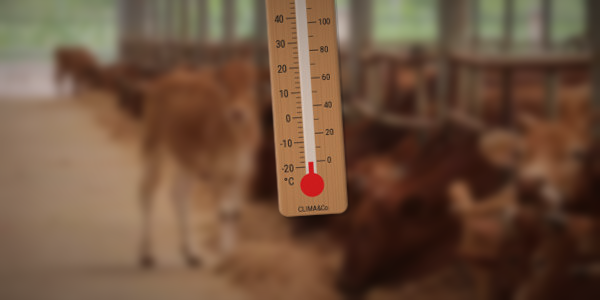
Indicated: -18 (°C)
